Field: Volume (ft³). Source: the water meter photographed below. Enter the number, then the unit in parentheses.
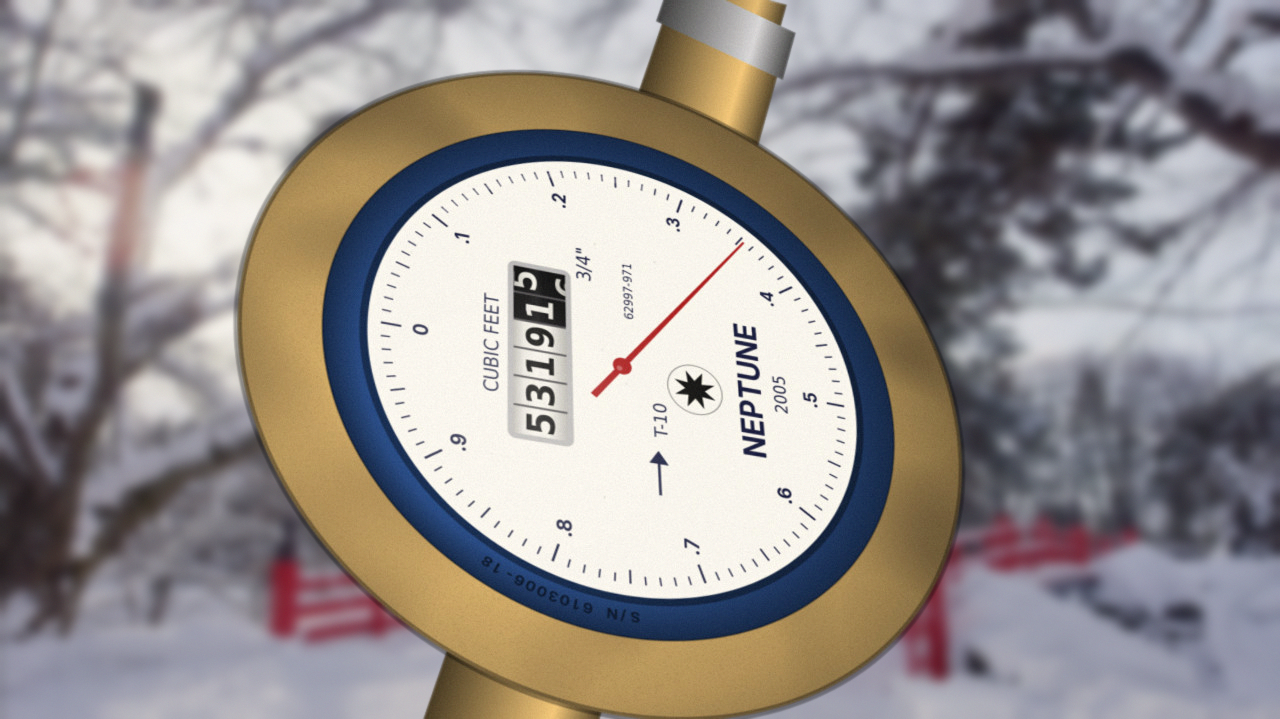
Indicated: 531915.35 (ft³)
